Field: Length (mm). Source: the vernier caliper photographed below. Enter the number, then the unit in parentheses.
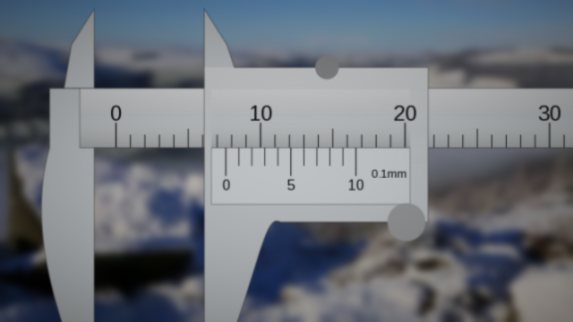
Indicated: 7.6 (mm)
